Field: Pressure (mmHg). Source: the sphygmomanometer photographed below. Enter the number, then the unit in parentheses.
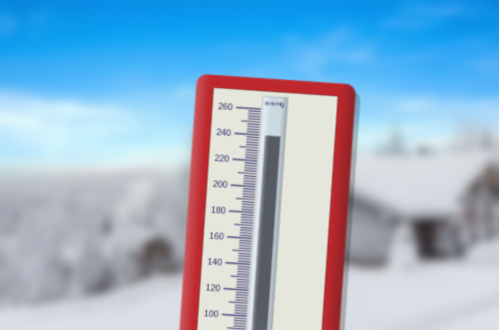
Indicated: 240 (mmHg)
